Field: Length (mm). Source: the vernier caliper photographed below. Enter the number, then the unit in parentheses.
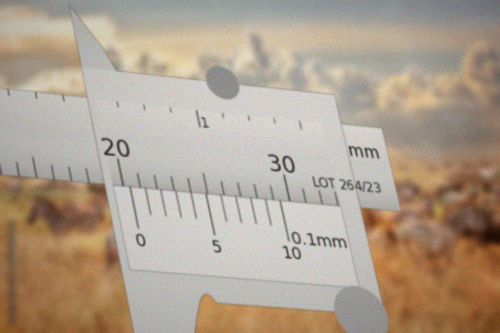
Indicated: 20.4 (mm)
